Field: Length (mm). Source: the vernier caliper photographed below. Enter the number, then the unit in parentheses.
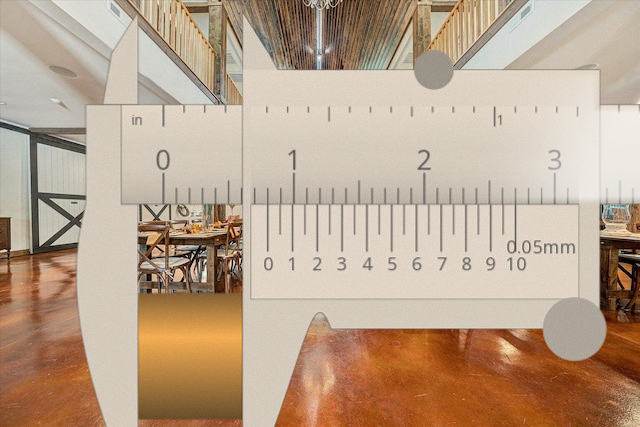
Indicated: 8.0 (mm)
